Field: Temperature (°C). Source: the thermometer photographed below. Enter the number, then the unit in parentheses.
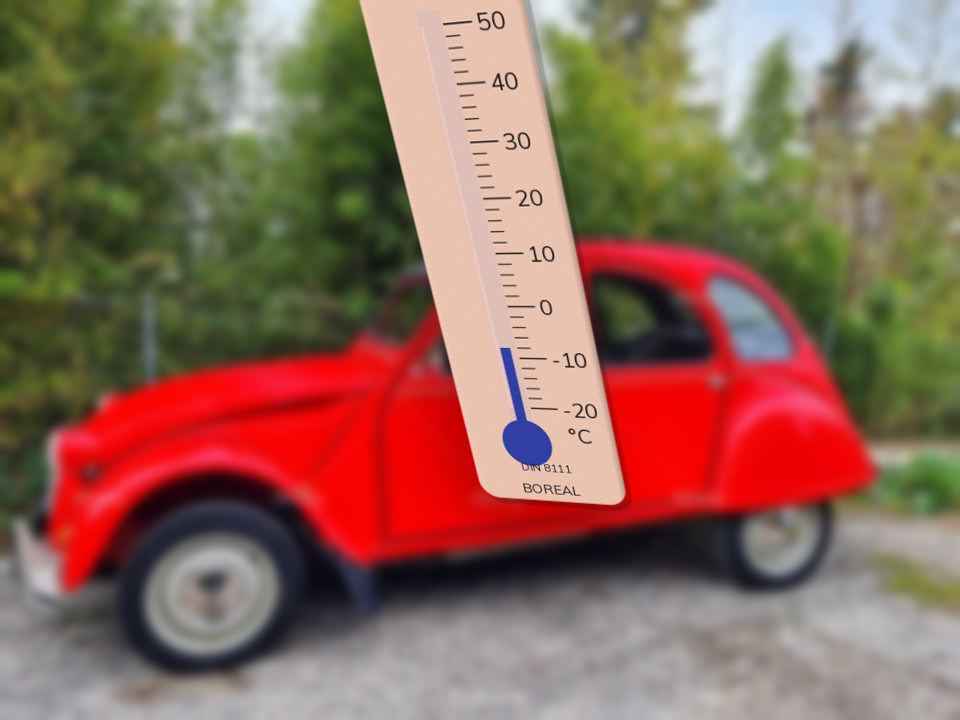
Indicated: -8 (°C)
